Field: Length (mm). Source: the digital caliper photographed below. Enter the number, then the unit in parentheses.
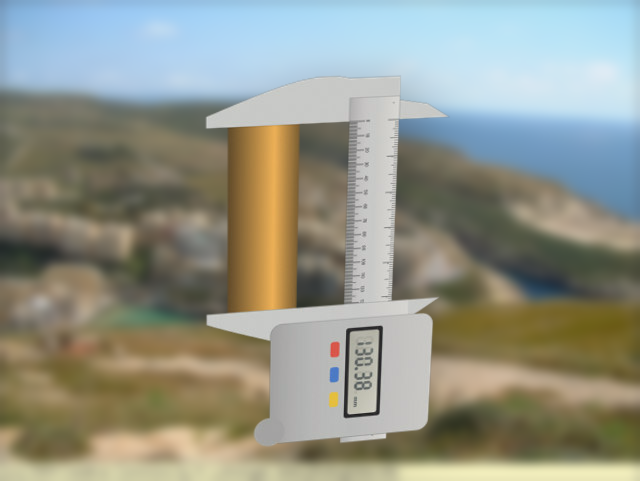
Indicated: 130.38 (mm)
